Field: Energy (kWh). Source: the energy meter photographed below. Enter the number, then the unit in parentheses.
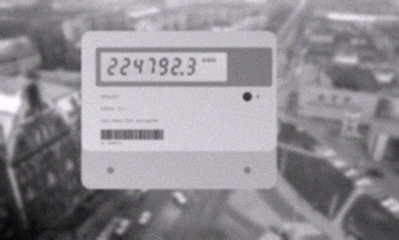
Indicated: 224792.3 (kWh)
